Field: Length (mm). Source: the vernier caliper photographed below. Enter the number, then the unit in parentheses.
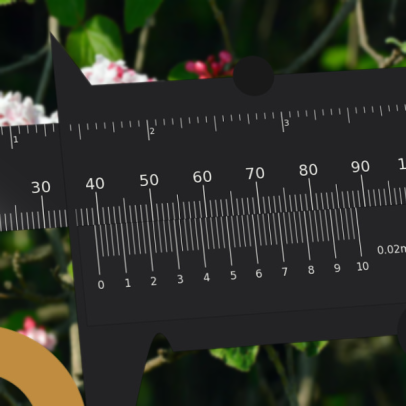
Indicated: 39.2 (mm)
